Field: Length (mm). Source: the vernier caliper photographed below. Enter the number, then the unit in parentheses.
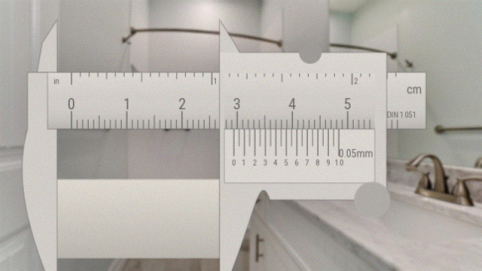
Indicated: 29.4 (mm)
